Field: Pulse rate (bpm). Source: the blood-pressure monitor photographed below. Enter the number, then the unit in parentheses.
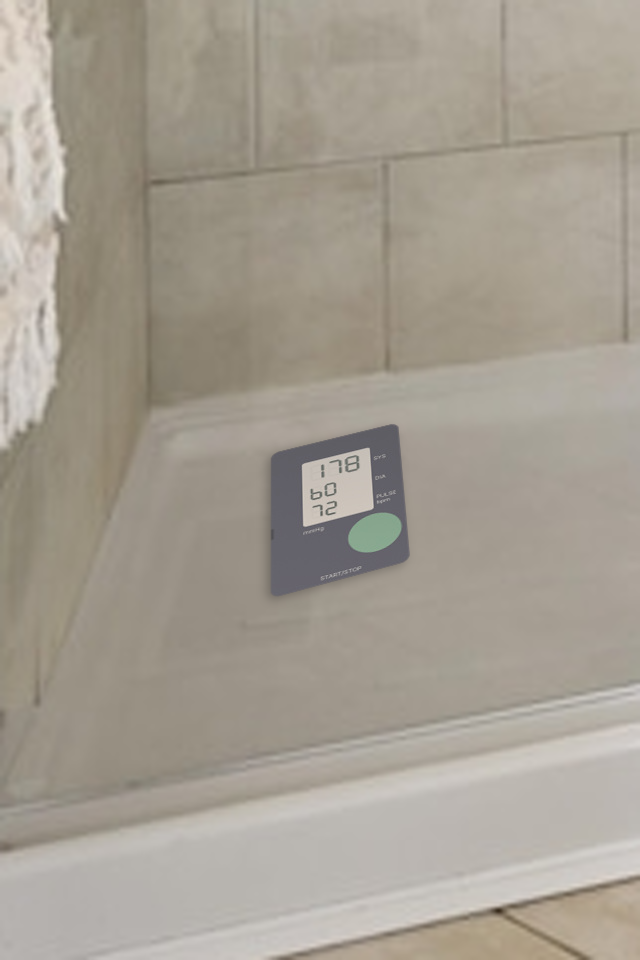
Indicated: 72 (bpm)
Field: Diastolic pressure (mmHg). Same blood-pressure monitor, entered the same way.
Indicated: 60 (mmHg)
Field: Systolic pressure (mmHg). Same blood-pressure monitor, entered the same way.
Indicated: 178 (mmHg)
